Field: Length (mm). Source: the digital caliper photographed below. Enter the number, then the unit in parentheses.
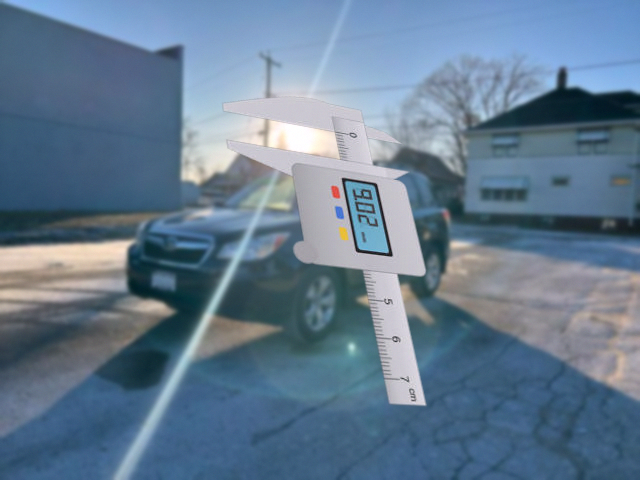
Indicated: 9.02 (mm)
